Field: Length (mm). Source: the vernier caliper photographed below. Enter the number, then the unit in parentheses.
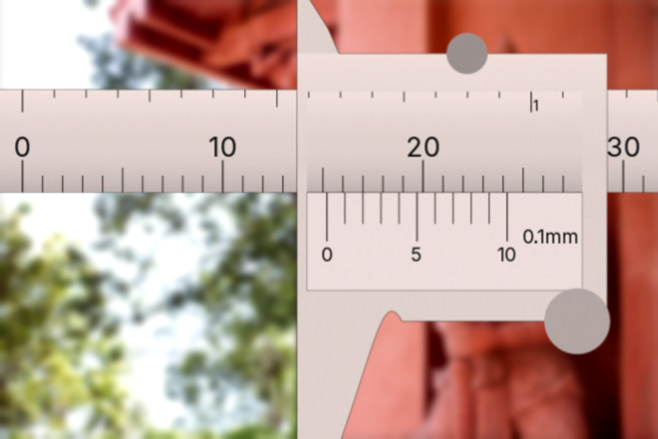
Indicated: 15.2 (mm)
